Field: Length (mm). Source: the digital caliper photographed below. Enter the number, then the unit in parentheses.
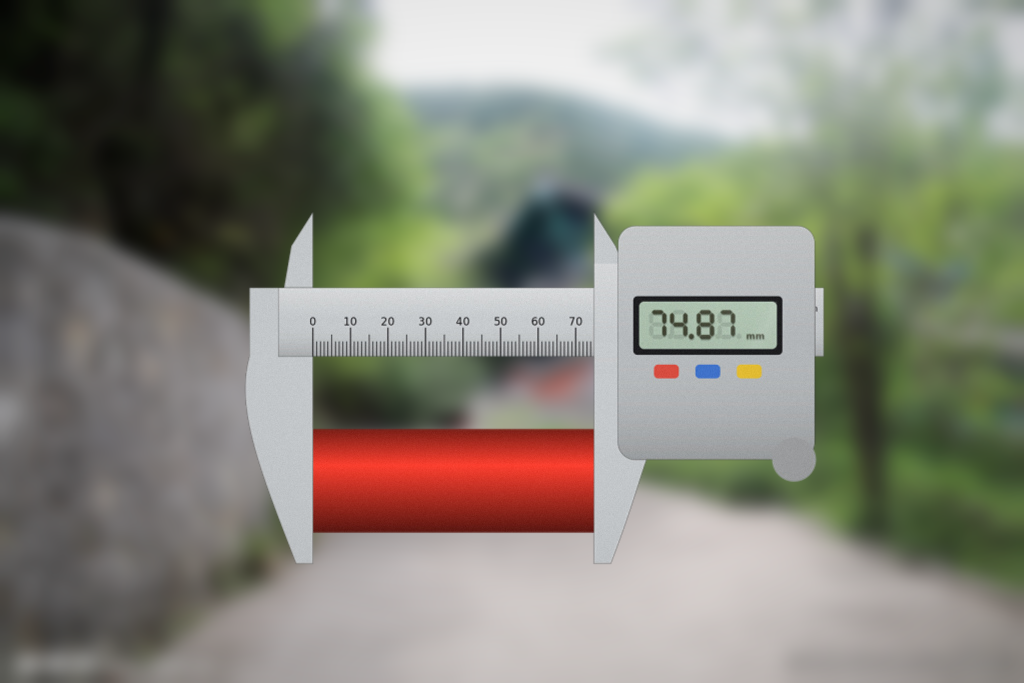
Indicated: 74.87 (mm)
